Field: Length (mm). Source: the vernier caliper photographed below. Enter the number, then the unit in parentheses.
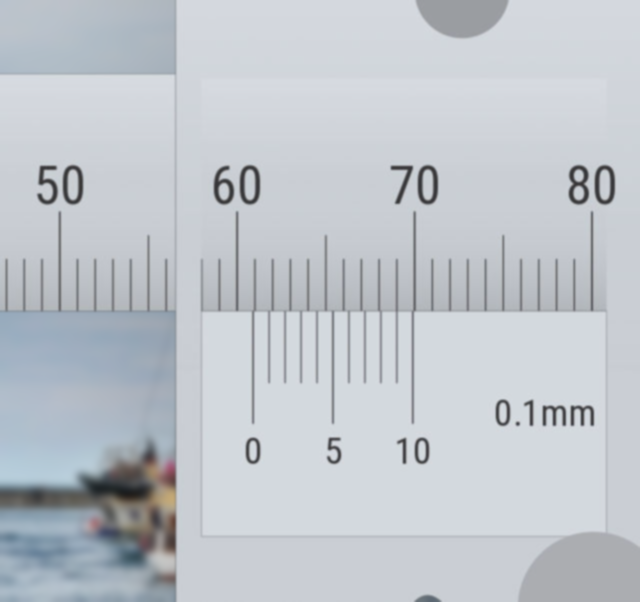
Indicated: 60.9 (mm)
